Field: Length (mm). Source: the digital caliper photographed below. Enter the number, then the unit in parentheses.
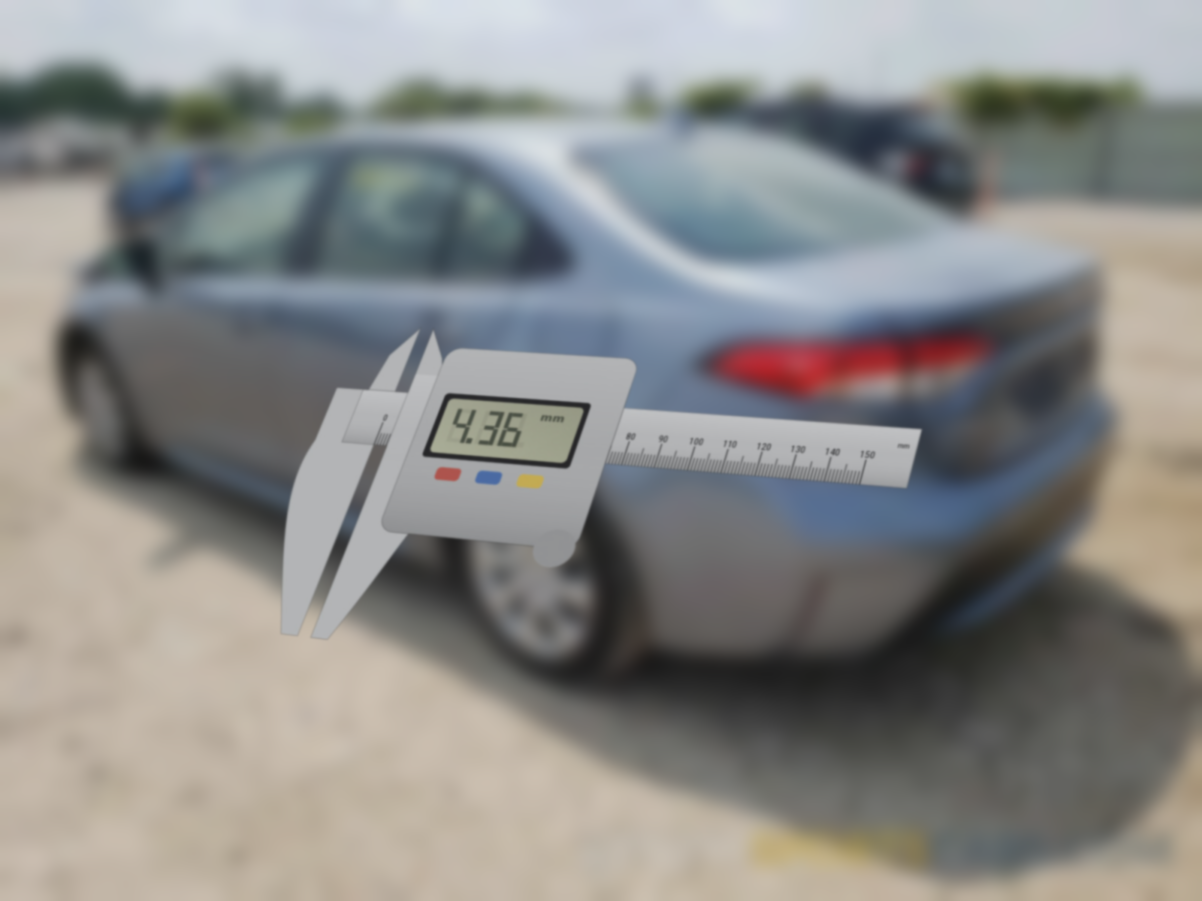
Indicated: 4.36 (mm)
